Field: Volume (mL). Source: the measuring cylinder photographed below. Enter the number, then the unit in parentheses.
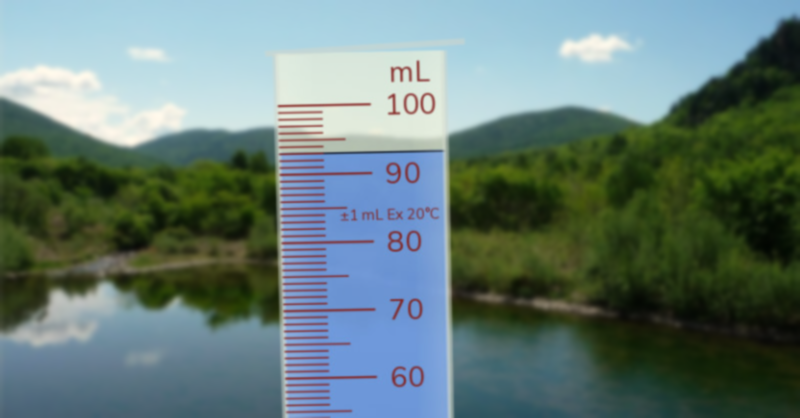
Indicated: 93 (mL)
